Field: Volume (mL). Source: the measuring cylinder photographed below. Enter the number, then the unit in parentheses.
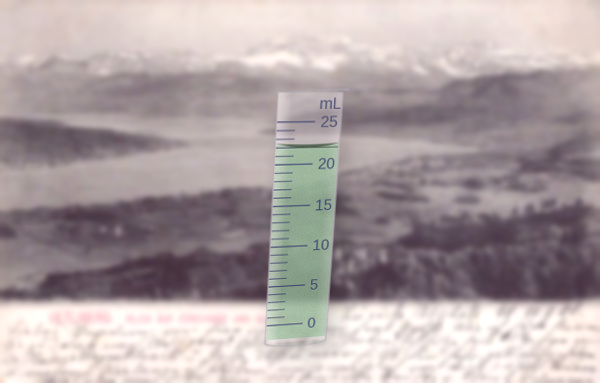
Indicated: 22 (mL)
